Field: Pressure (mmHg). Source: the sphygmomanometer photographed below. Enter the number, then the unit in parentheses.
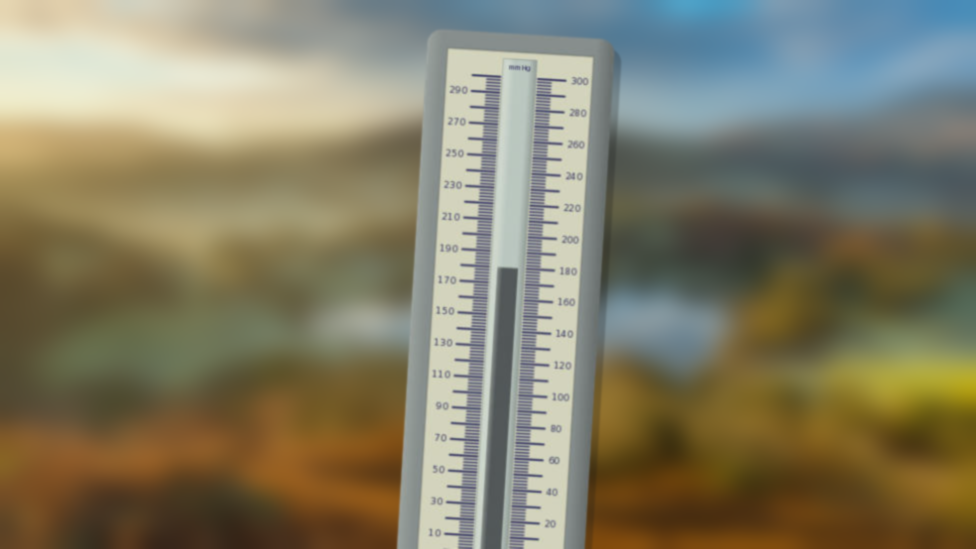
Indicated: 180 (mmHg)
